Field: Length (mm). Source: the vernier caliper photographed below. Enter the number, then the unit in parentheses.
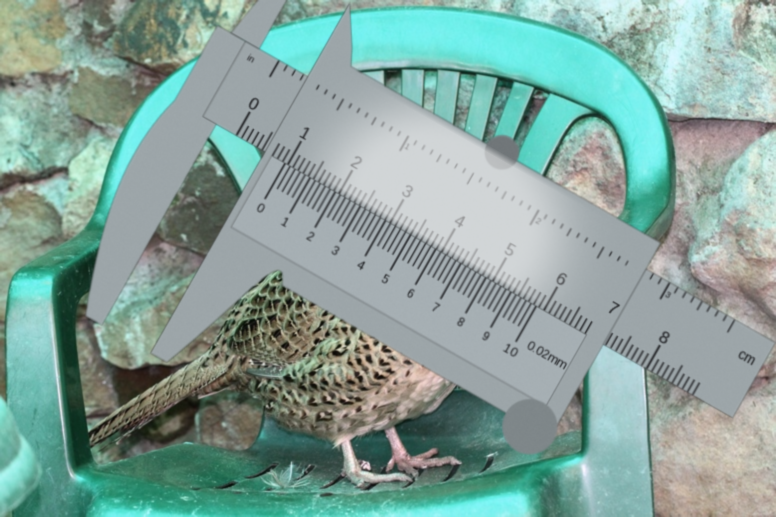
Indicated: 9.5 (mm)
